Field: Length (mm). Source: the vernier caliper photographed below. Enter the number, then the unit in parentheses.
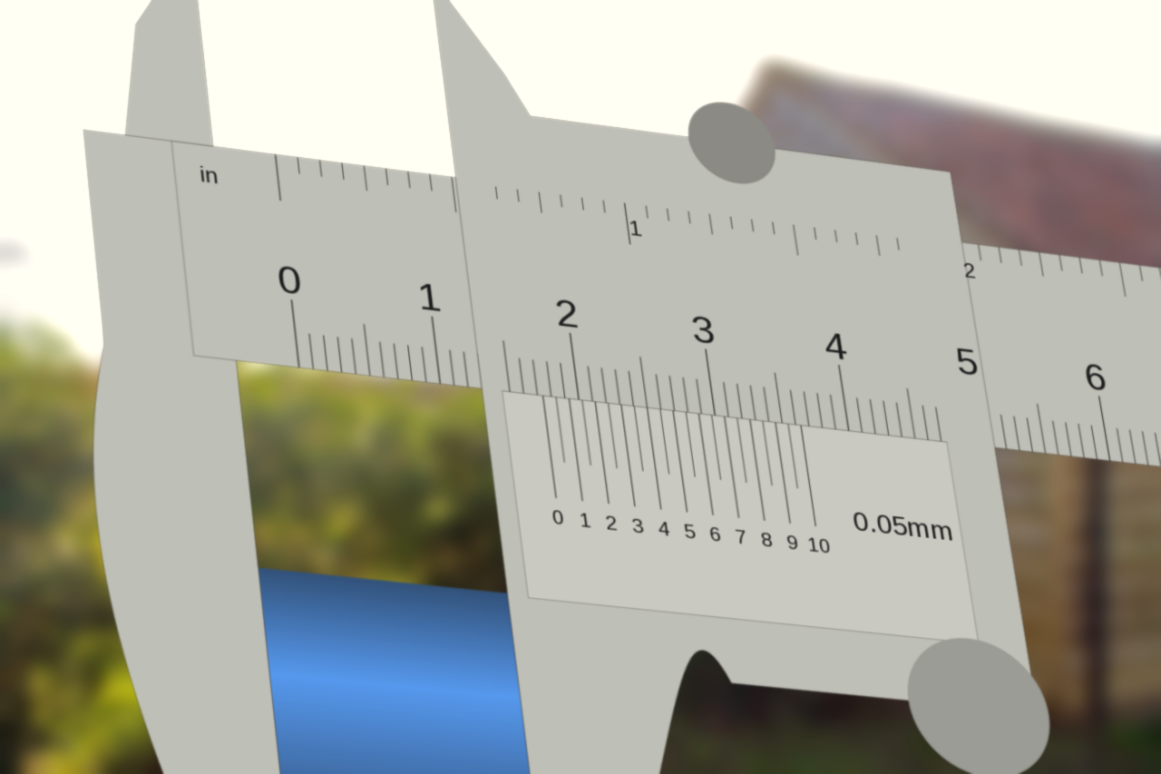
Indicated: 17.4 (mm)
